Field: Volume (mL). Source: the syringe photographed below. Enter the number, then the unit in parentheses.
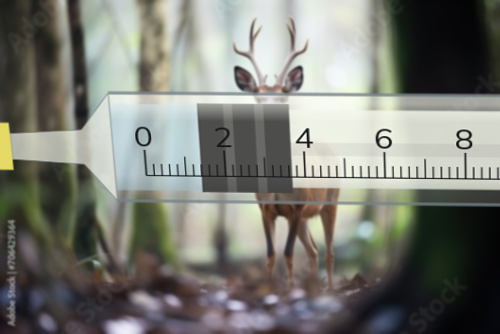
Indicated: 1.4 (mL)
